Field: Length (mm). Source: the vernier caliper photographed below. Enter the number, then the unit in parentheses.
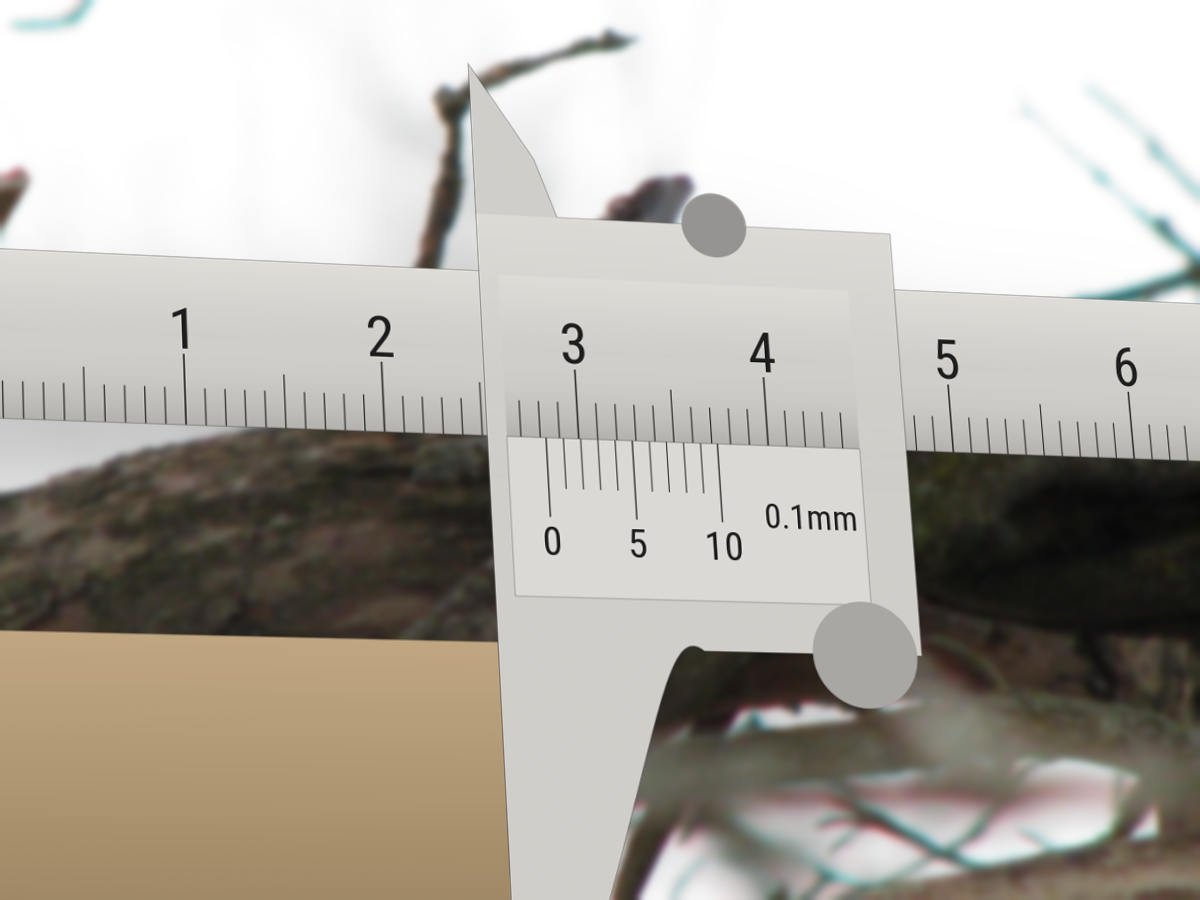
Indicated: 28.3 (mm)
